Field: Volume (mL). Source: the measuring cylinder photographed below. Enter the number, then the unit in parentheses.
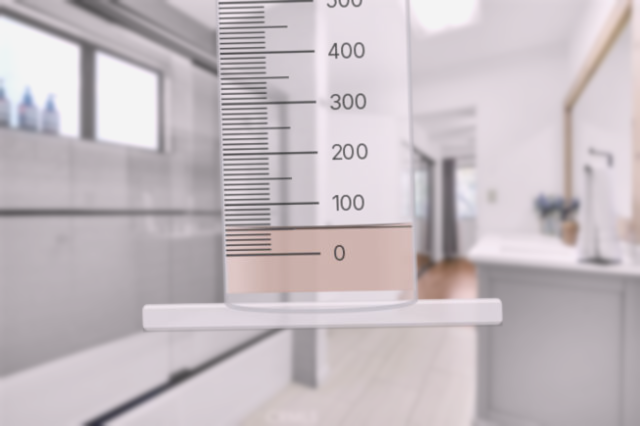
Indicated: 50 (mL)
